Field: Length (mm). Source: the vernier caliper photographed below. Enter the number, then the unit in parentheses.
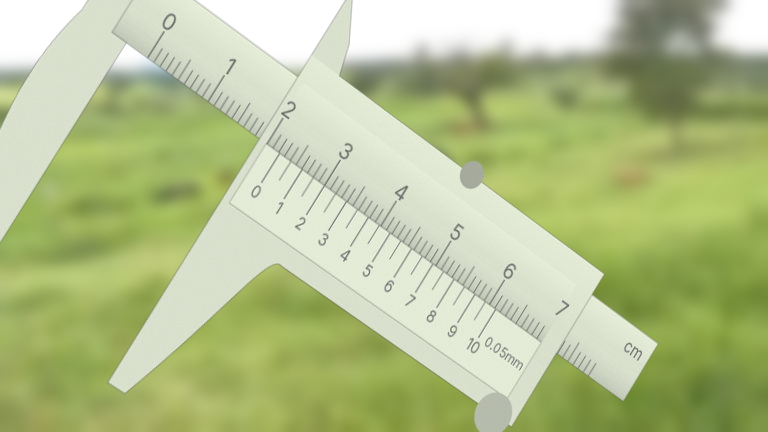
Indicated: 22.2 (mm)
